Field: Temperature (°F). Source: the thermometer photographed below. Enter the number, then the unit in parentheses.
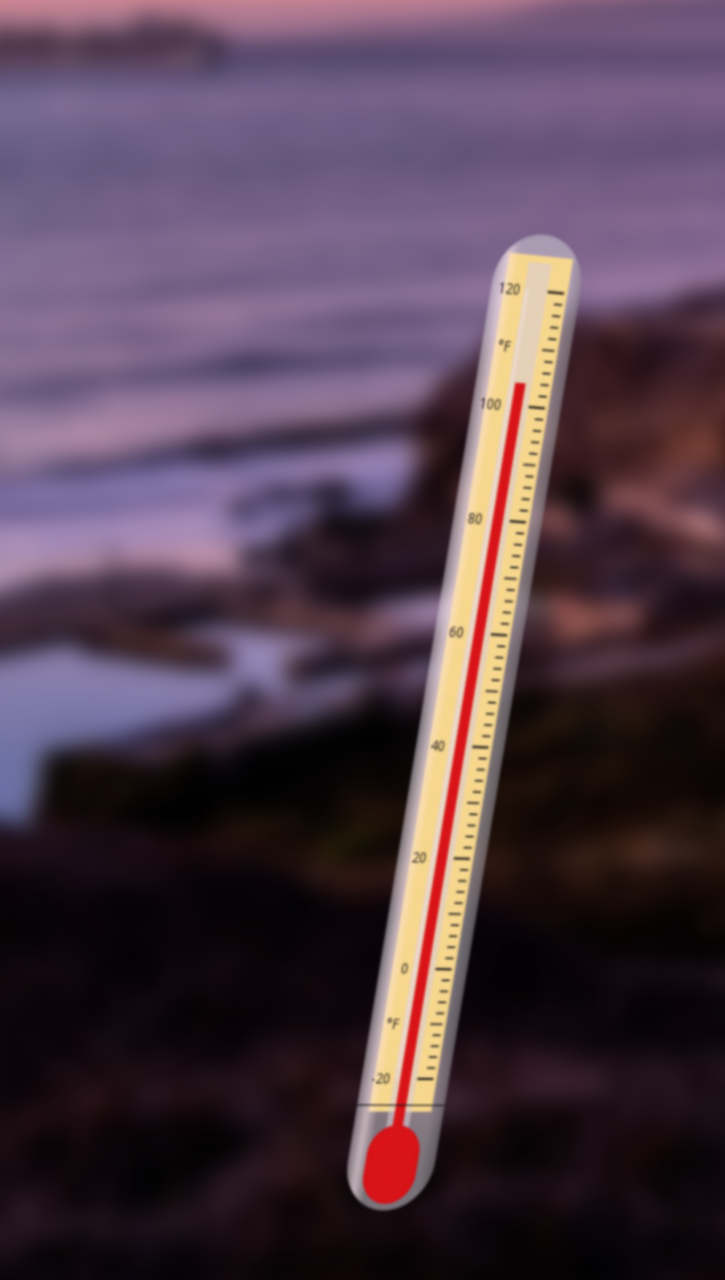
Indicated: 104 (°F)
